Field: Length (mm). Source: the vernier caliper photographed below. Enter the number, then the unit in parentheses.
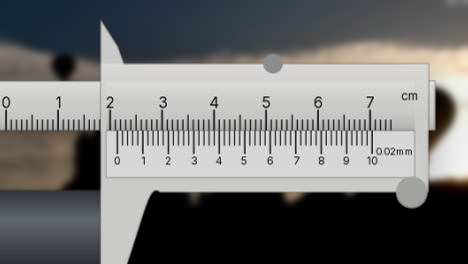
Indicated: 21.4 (mm)
